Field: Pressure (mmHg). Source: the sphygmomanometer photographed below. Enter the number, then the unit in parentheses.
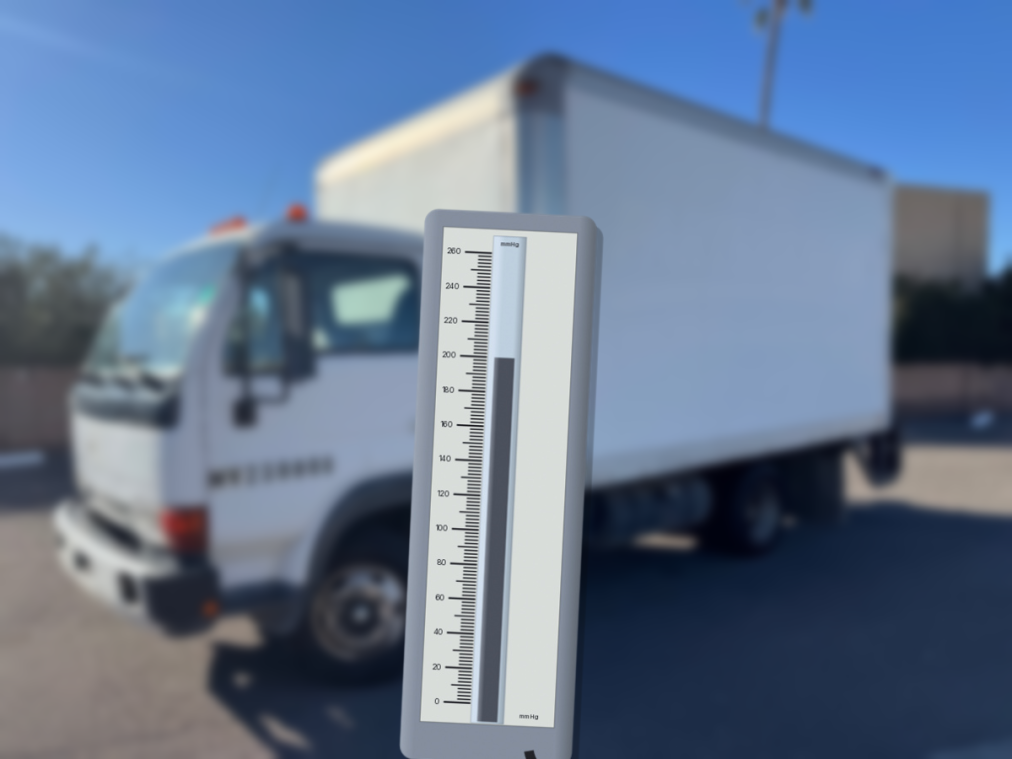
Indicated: 200 (mmHg)
